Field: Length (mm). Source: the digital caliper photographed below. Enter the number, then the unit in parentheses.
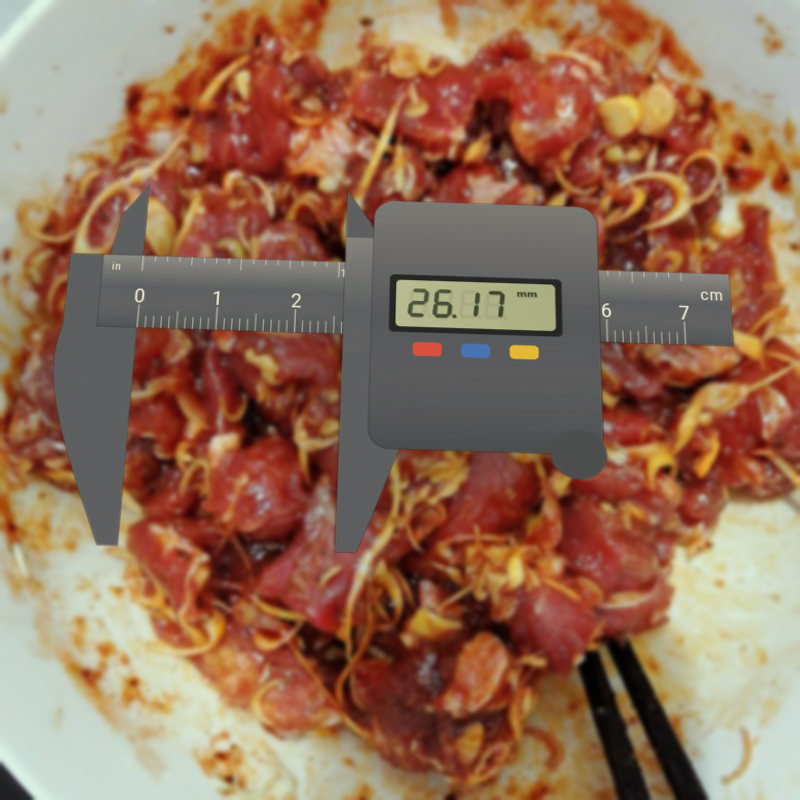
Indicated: 26.17 (mm)
